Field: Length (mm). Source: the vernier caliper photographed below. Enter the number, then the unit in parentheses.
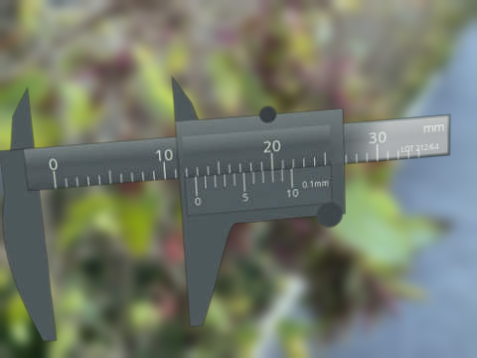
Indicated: 12.8 (mm)
